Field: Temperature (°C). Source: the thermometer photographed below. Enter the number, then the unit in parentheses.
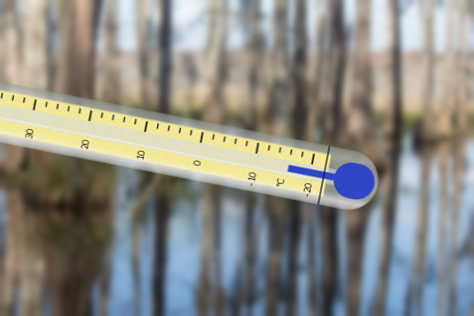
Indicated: -16 (°C)
